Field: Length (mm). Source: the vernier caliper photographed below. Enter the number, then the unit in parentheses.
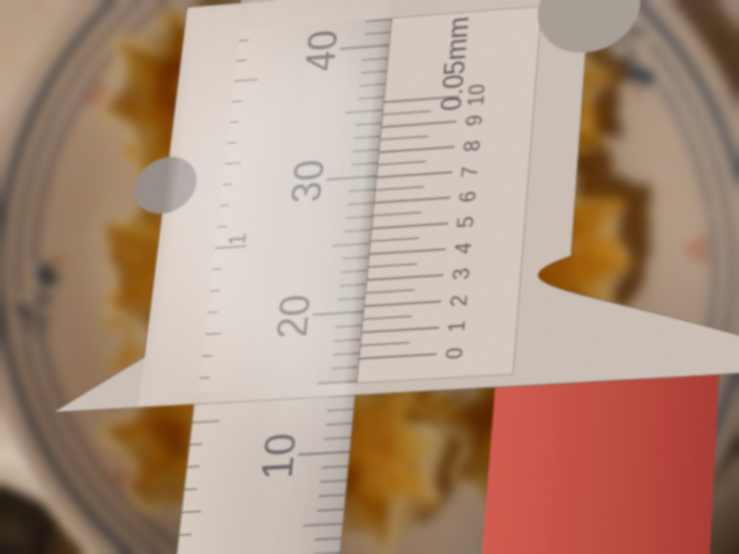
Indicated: 16.6 (mm)
